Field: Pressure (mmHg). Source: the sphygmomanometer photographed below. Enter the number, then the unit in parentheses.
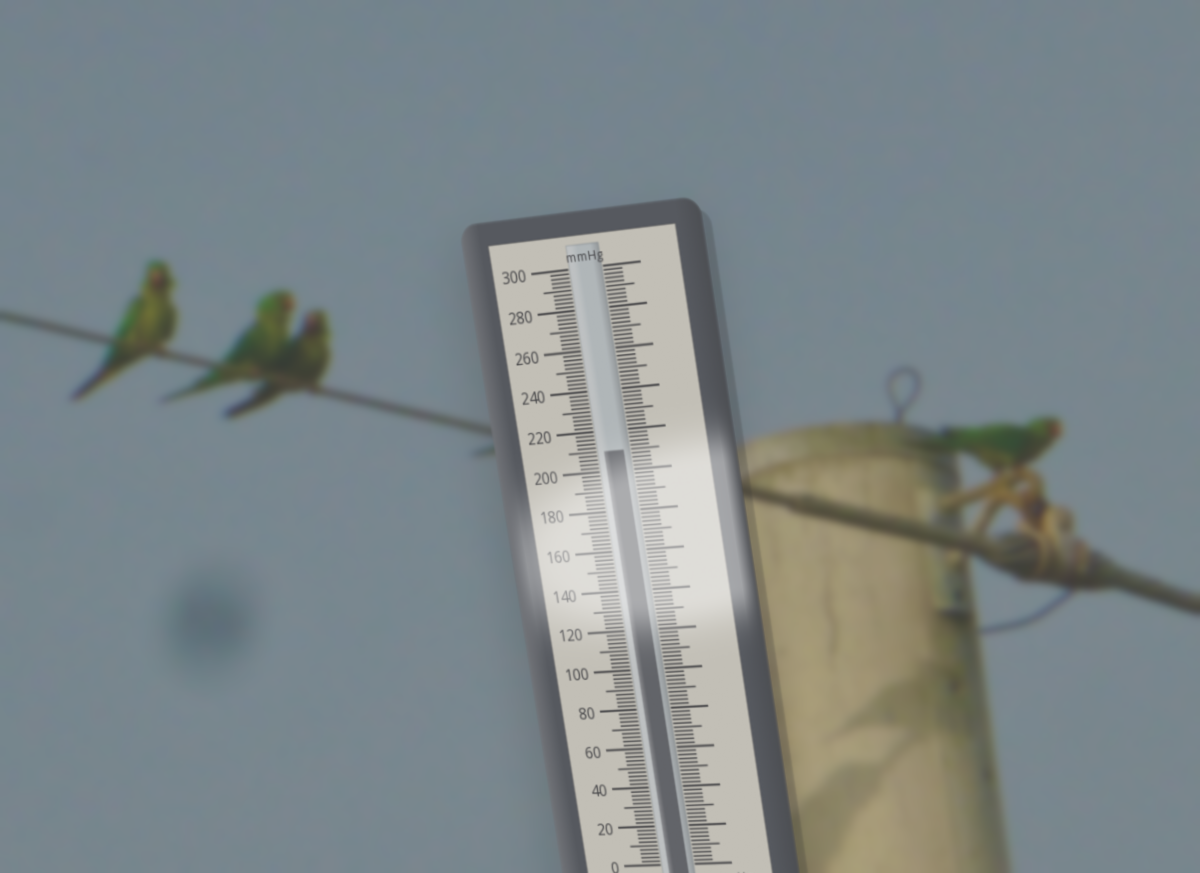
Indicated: 210 (mmHg)
